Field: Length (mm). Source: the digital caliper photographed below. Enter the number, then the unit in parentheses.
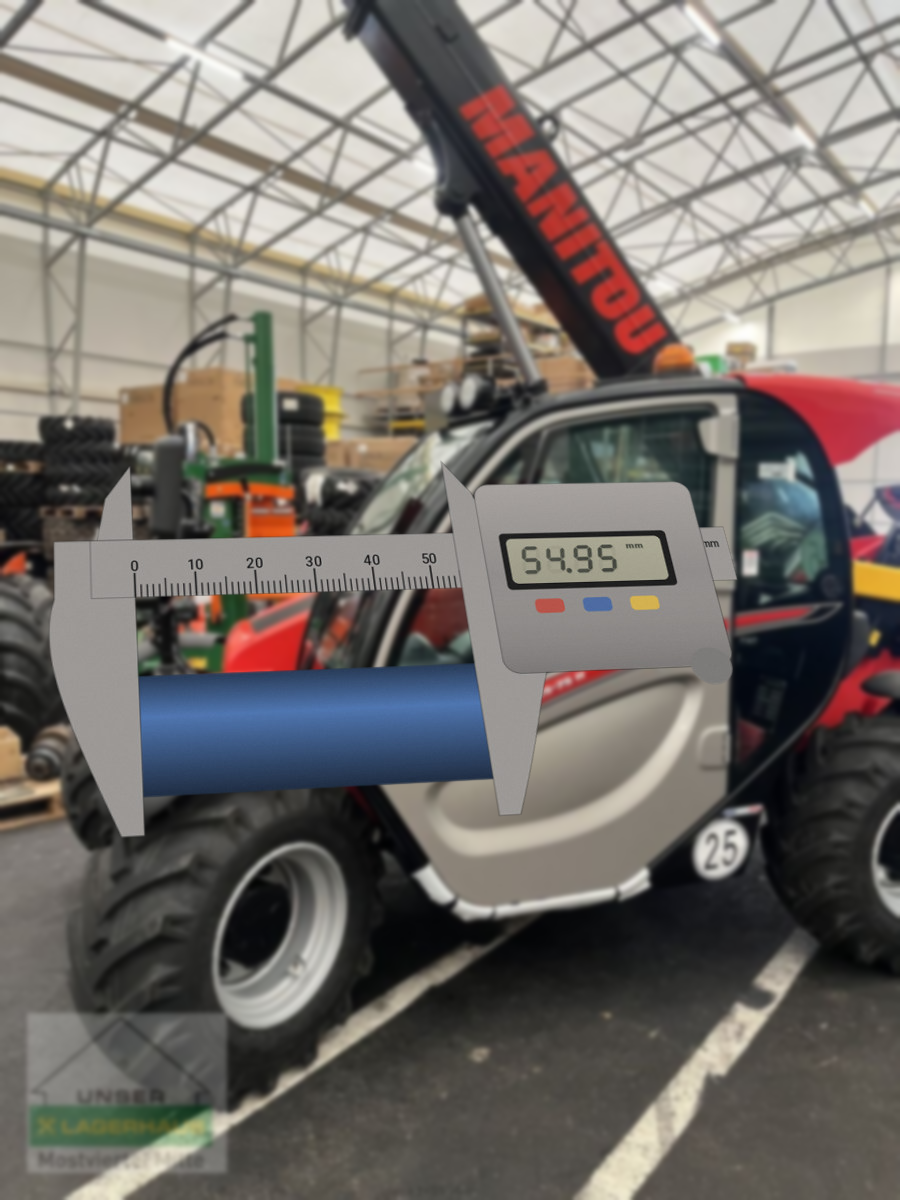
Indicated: 54.95 (mm)
